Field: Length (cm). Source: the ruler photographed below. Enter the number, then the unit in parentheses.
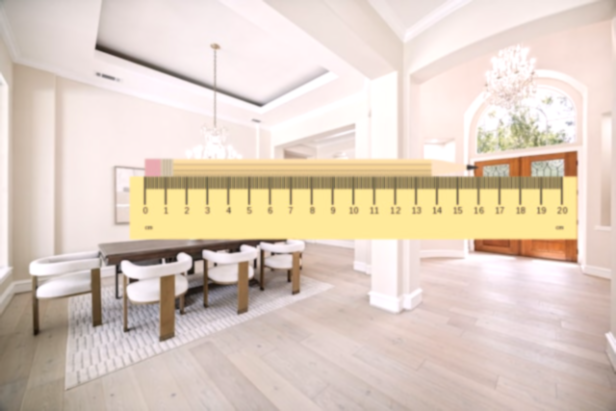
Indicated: 16 (cm)
